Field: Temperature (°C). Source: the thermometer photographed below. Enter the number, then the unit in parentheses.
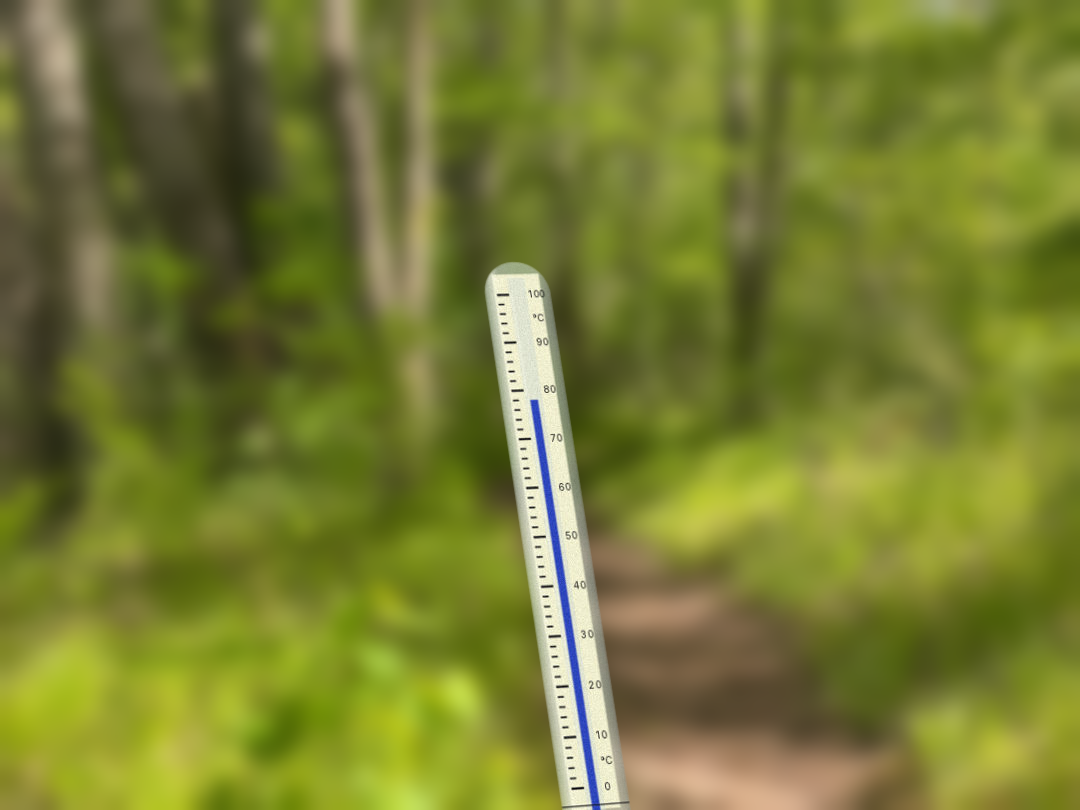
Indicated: 78 (°C)
